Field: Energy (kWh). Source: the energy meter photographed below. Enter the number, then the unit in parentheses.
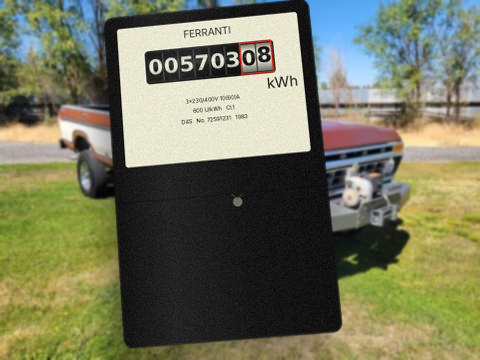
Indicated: 5703.08 (kWh)
